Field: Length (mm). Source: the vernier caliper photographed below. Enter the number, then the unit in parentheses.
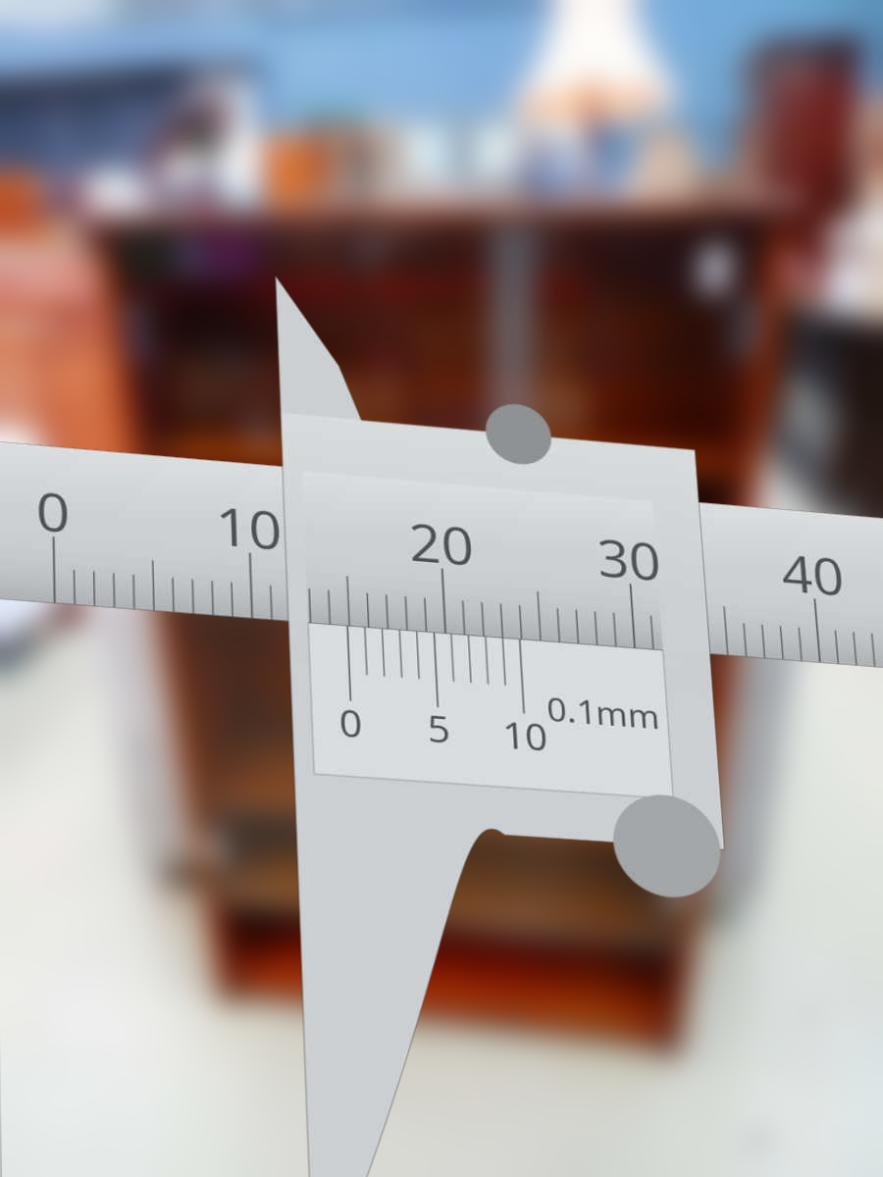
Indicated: 14.9 (mm)
